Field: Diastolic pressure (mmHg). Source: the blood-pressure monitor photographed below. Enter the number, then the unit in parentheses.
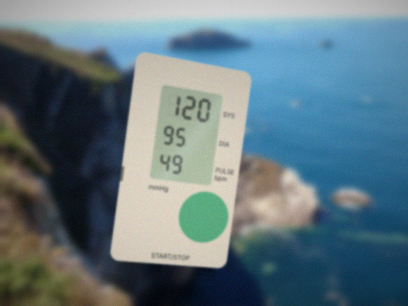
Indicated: 95 (mmHg)
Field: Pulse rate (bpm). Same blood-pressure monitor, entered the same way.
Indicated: 49 (bpm)
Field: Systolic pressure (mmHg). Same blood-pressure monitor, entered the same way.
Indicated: 120 (mmHg)
